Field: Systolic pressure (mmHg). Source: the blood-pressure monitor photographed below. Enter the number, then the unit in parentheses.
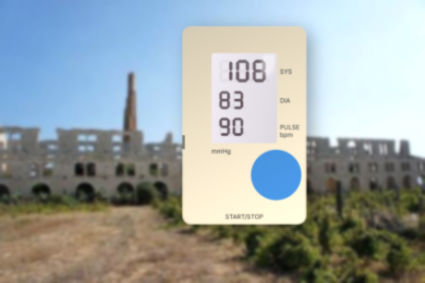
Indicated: 108 (mmHg)
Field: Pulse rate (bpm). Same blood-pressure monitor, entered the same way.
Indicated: 90 (bpm)
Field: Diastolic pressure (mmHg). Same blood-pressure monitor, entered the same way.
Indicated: 83 (mmHg)
